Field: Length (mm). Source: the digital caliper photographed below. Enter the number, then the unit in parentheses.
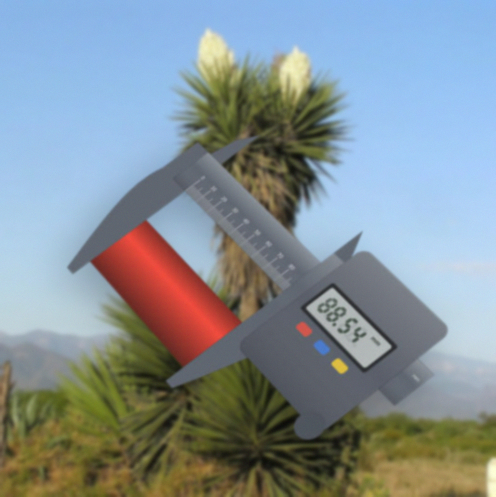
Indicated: 88.54 (mm)
